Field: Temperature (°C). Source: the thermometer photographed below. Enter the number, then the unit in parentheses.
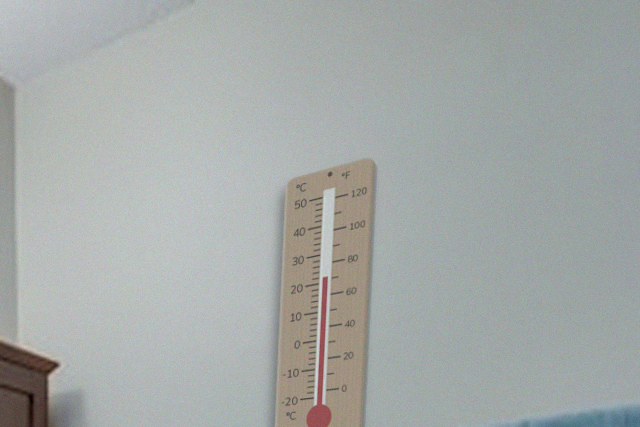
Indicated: 22 (°C)
